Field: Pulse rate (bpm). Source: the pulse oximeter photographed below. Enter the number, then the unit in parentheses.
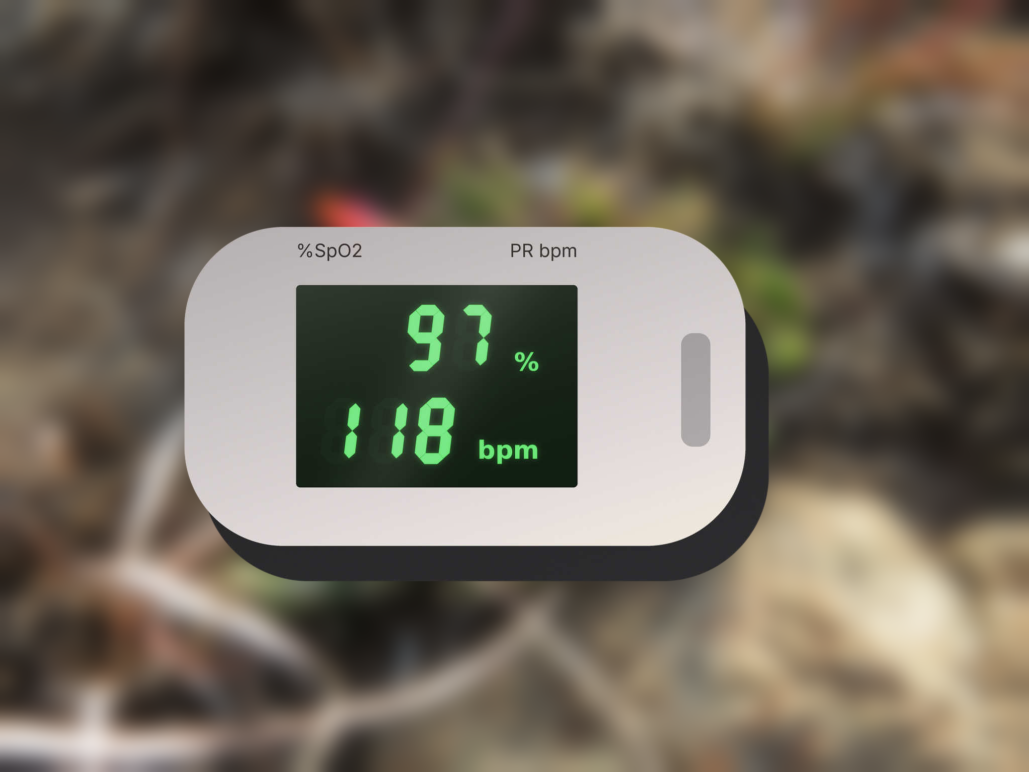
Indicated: 118 (bpm)
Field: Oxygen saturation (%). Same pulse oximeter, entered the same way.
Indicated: 97 (%)
